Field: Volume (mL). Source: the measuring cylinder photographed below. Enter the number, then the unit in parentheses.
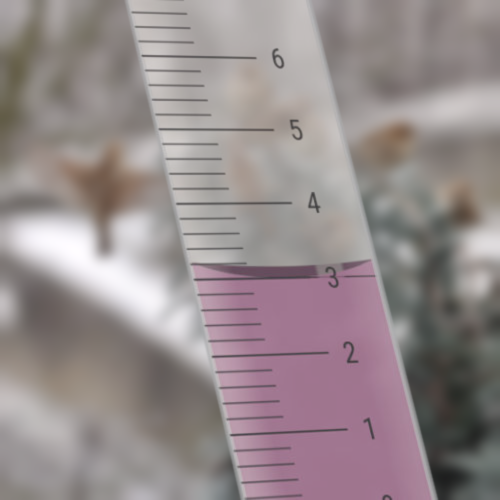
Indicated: 3 (mL)
